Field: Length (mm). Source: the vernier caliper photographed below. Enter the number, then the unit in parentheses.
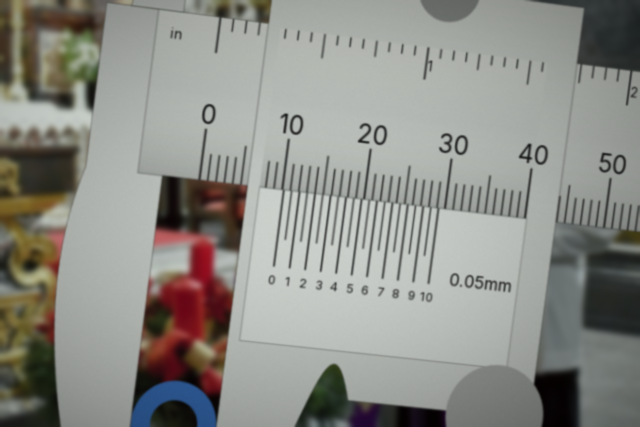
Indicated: 10.2 (mm)
